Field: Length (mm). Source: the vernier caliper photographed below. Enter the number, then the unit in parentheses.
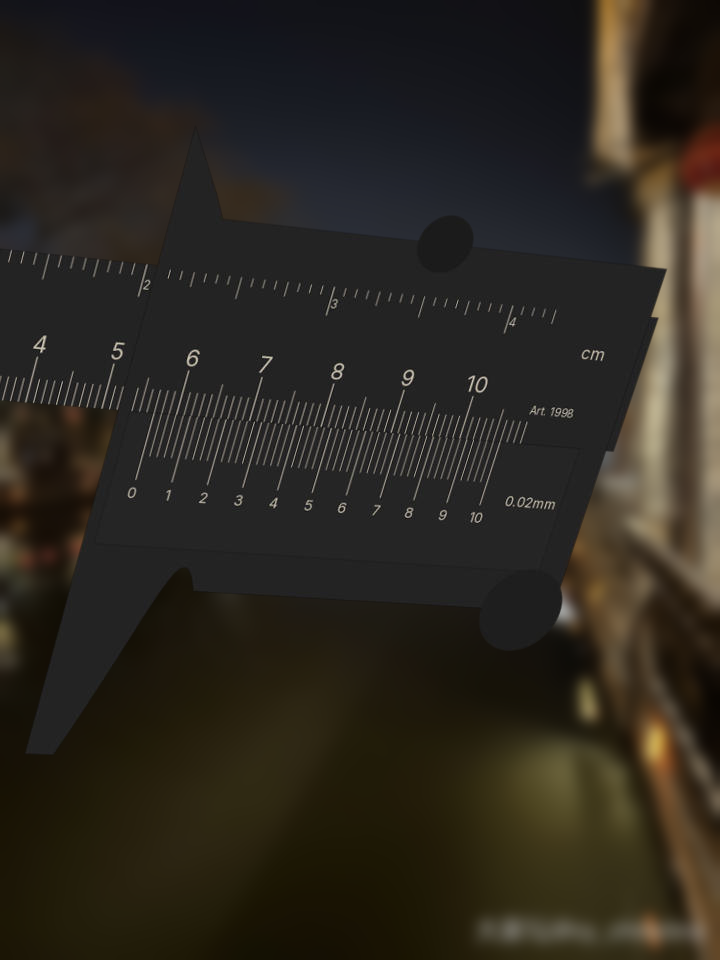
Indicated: 57.0 (mm)
